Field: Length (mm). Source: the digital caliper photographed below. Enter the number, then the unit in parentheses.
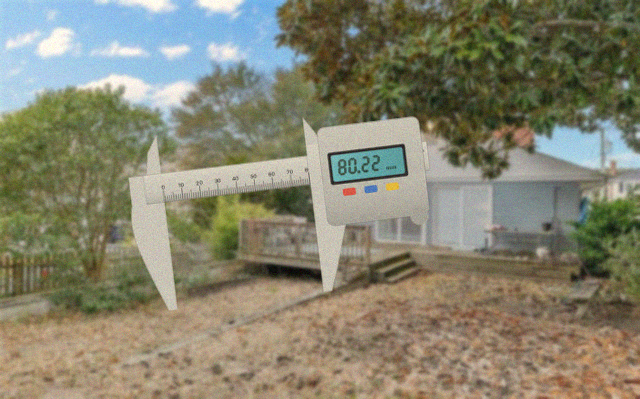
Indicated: 80.22 (mm)
